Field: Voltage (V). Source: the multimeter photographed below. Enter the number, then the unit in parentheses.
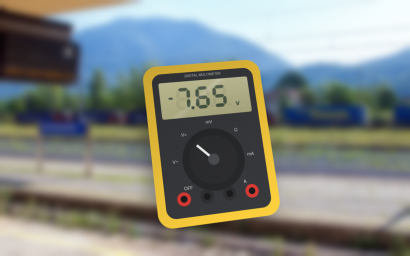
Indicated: -7.65 (V)
